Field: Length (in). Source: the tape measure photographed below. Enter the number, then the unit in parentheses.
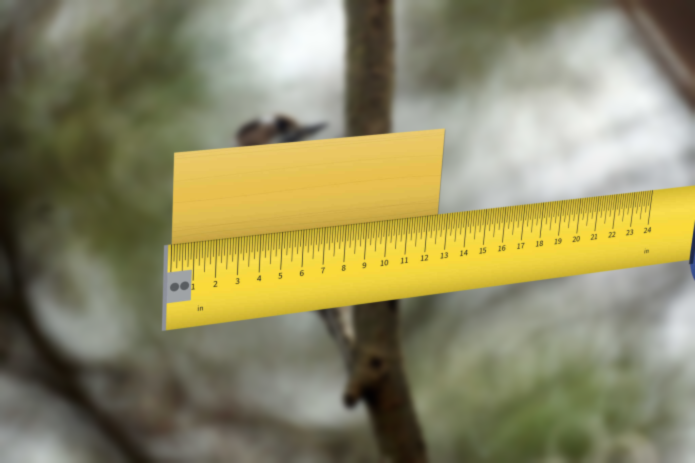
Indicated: 12.5 (in)
